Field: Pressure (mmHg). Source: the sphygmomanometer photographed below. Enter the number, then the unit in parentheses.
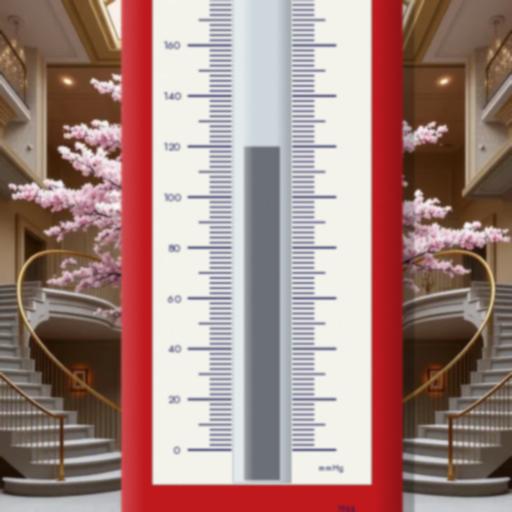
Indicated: 120 (mmHg)
